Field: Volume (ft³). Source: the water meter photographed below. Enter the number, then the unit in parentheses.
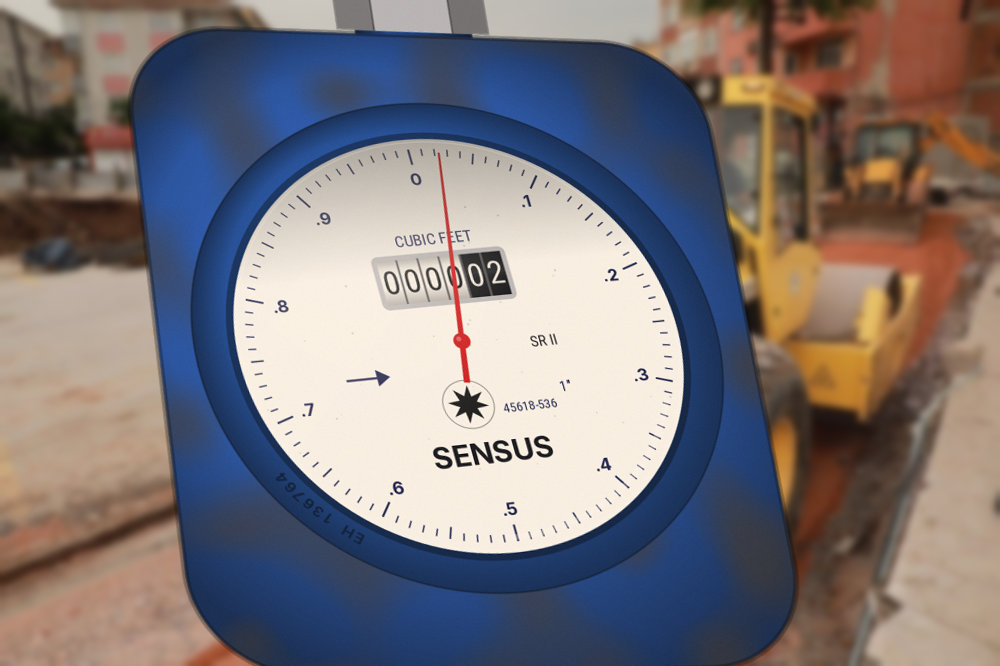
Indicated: 2.02 (ft³)
